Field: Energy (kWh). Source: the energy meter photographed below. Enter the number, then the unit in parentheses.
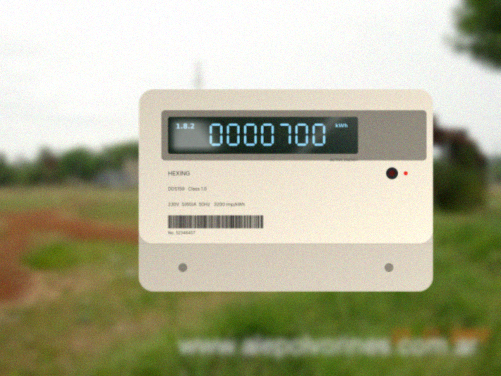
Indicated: 700 (kWh)
